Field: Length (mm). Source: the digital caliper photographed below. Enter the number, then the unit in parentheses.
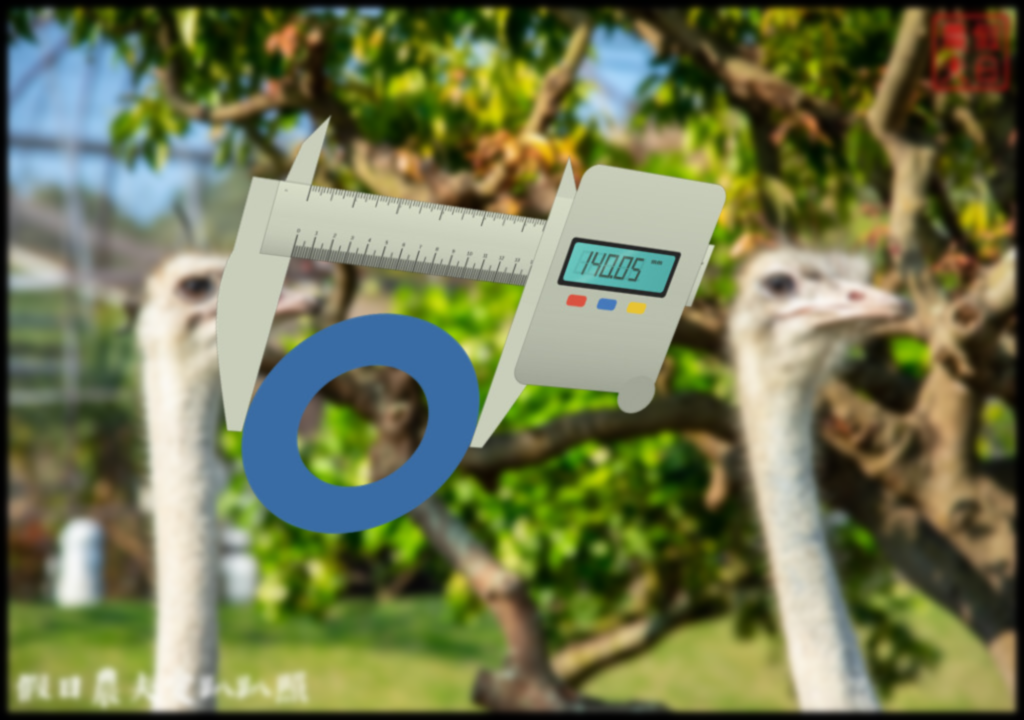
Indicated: 140.05 (mm)
